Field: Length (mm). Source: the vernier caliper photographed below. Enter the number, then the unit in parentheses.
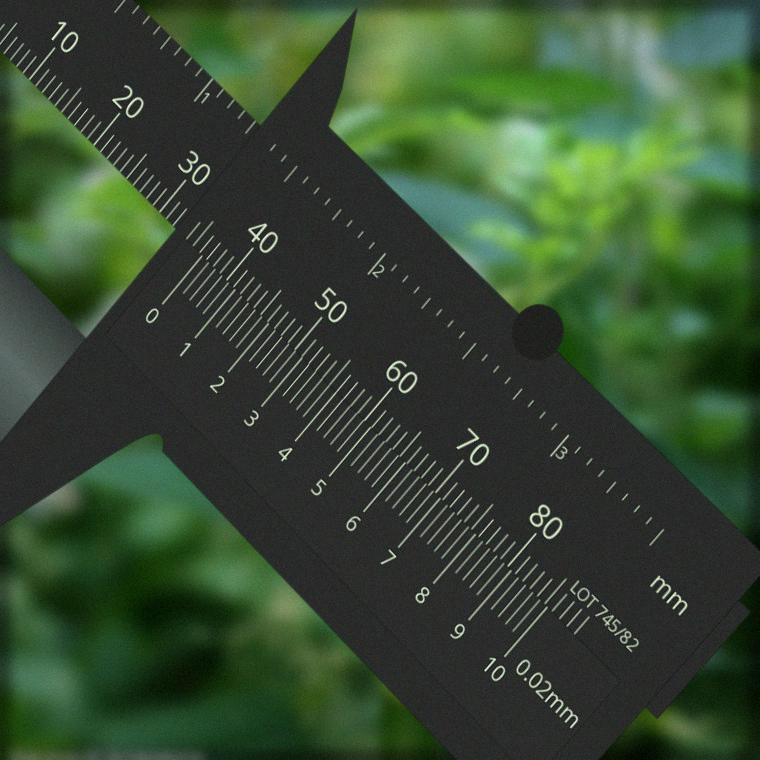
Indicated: 36.4 (mm)
